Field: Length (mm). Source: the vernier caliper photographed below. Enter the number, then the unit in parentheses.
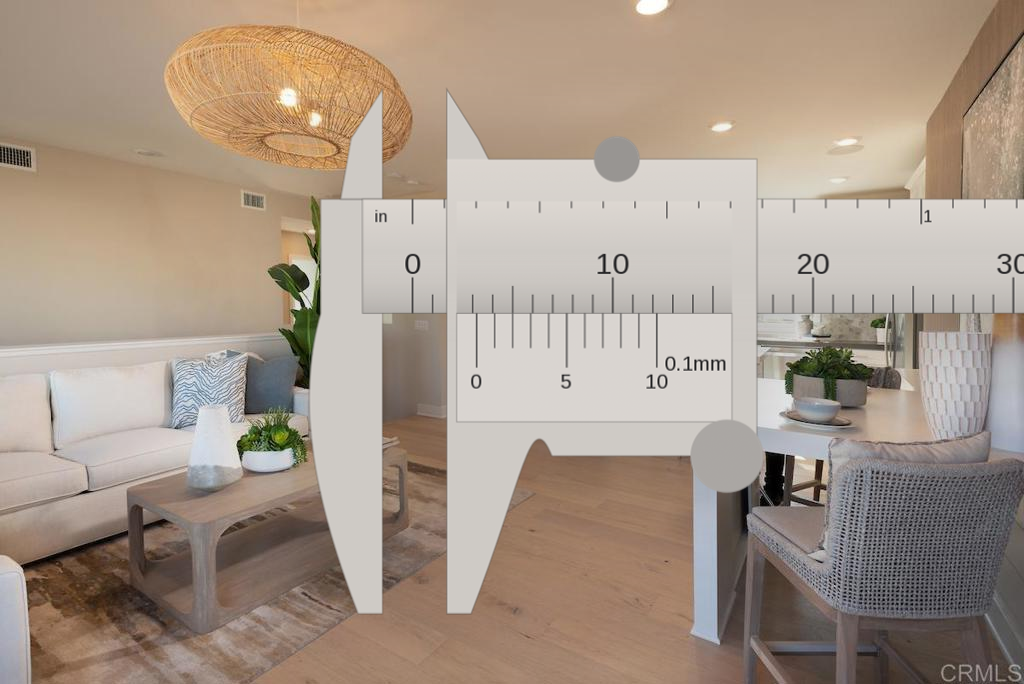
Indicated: 3.2 (mm)
